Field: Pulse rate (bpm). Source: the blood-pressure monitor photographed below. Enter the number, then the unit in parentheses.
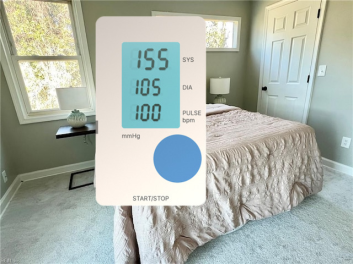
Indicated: 100 (bpm)
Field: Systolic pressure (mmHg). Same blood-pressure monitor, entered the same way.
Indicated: 155 (mmHg)
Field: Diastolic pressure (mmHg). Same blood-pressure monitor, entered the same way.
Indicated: 105 (mmHg)
